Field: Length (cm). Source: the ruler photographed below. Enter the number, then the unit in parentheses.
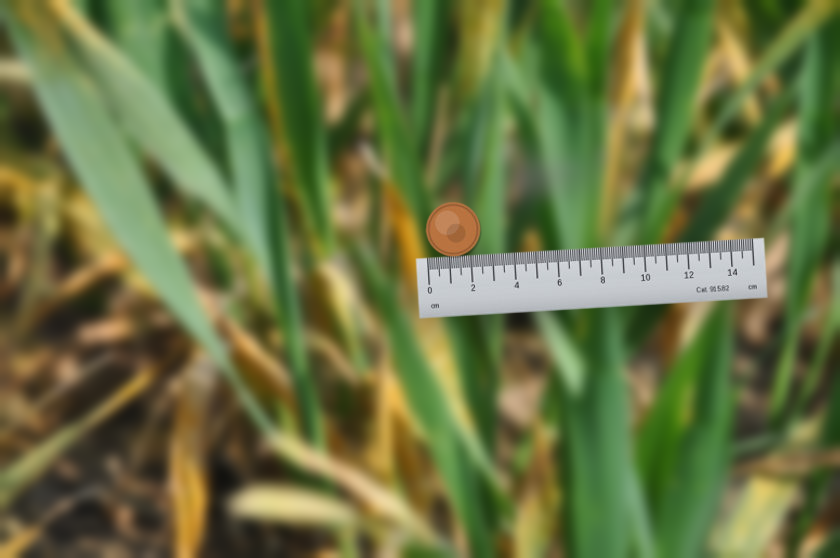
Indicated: 2.5 (cm)
